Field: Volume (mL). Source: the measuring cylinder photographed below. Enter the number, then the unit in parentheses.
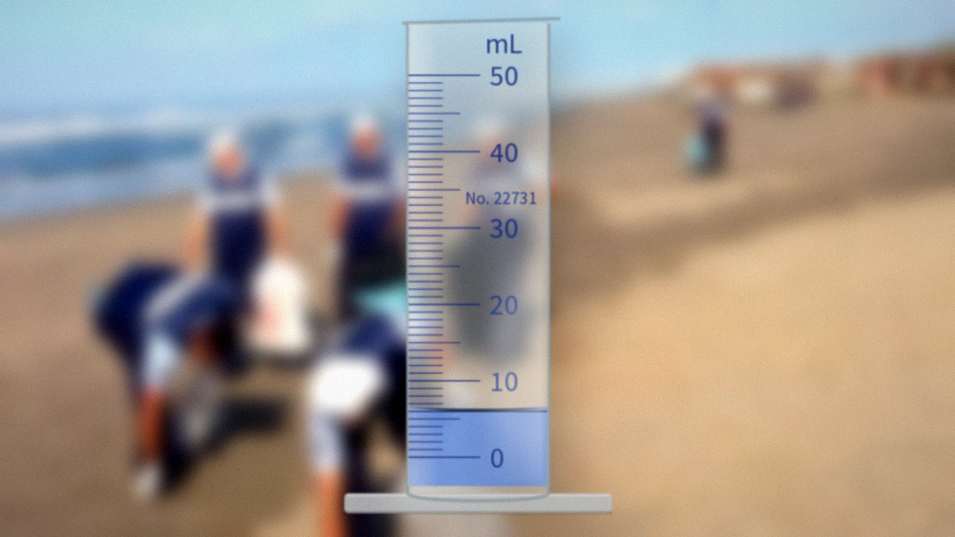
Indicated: 6 (mL)
